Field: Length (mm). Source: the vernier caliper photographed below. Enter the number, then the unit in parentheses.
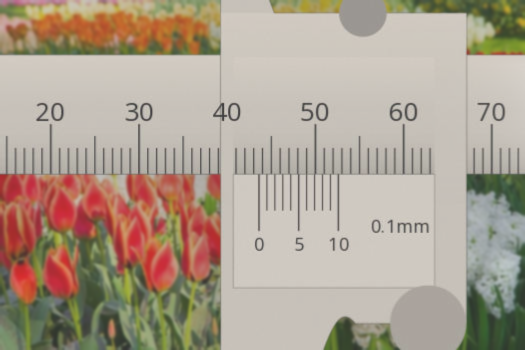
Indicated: 43.6 (mm)
